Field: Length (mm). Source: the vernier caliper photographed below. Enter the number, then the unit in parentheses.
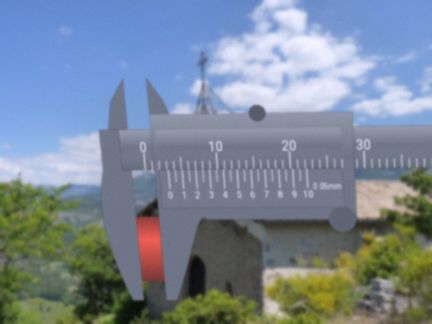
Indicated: 3.2 (mm)
